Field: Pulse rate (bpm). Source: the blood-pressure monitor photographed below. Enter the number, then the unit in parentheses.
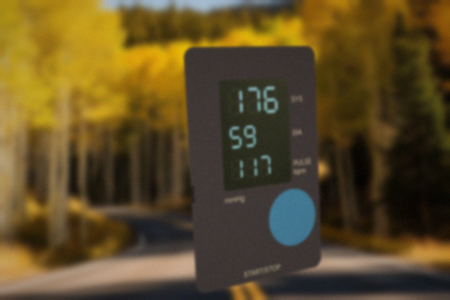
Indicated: 117 (bpm)
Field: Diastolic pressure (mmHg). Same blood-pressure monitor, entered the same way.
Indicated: 59 (mmHg)
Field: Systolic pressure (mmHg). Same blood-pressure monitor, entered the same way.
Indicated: 176 (mmHg)
